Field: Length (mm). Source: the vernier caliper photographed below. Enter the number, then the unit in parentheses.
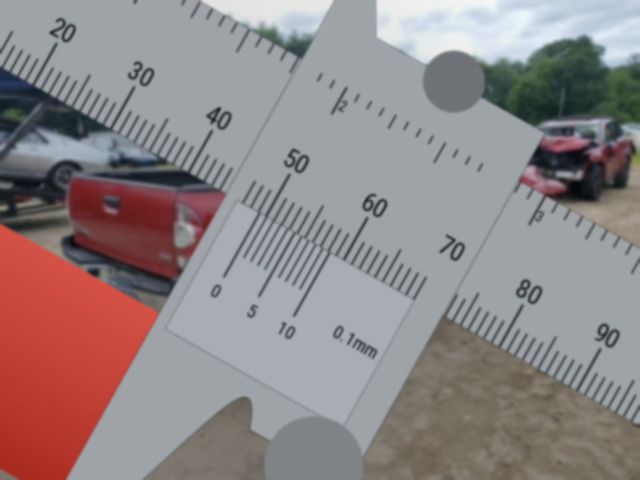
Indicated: 49.2 (mm)
